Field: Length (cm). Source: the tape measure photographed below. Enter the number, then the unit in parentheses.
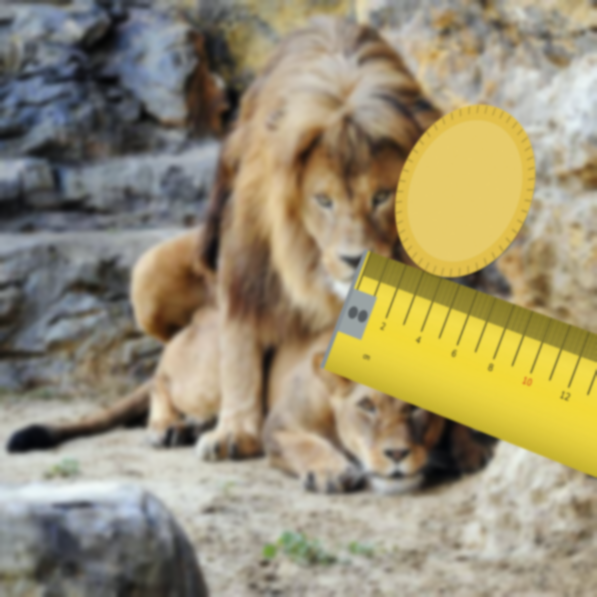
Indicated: 7 (cm)
